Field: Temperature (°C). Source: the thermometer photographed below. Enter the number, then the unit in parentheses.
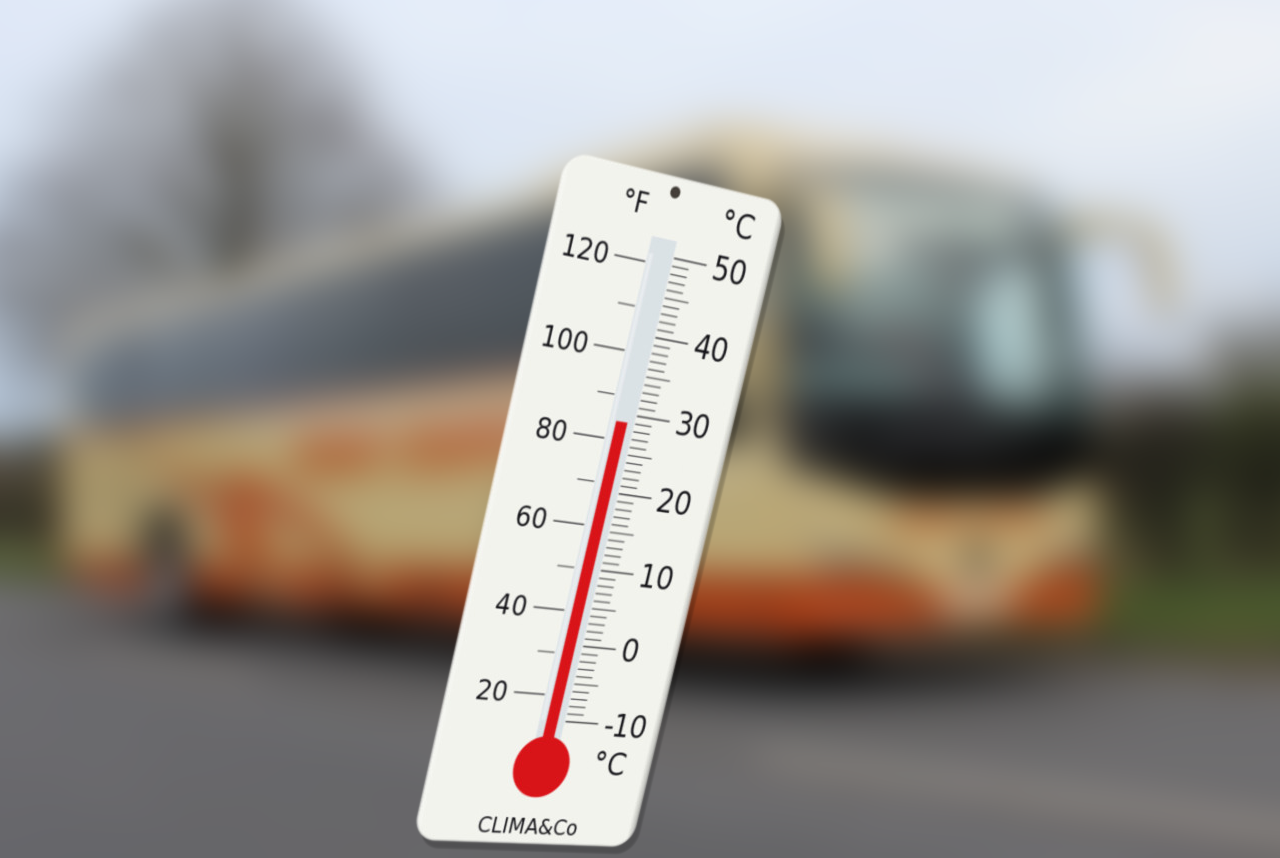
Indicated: 29 (°C)
